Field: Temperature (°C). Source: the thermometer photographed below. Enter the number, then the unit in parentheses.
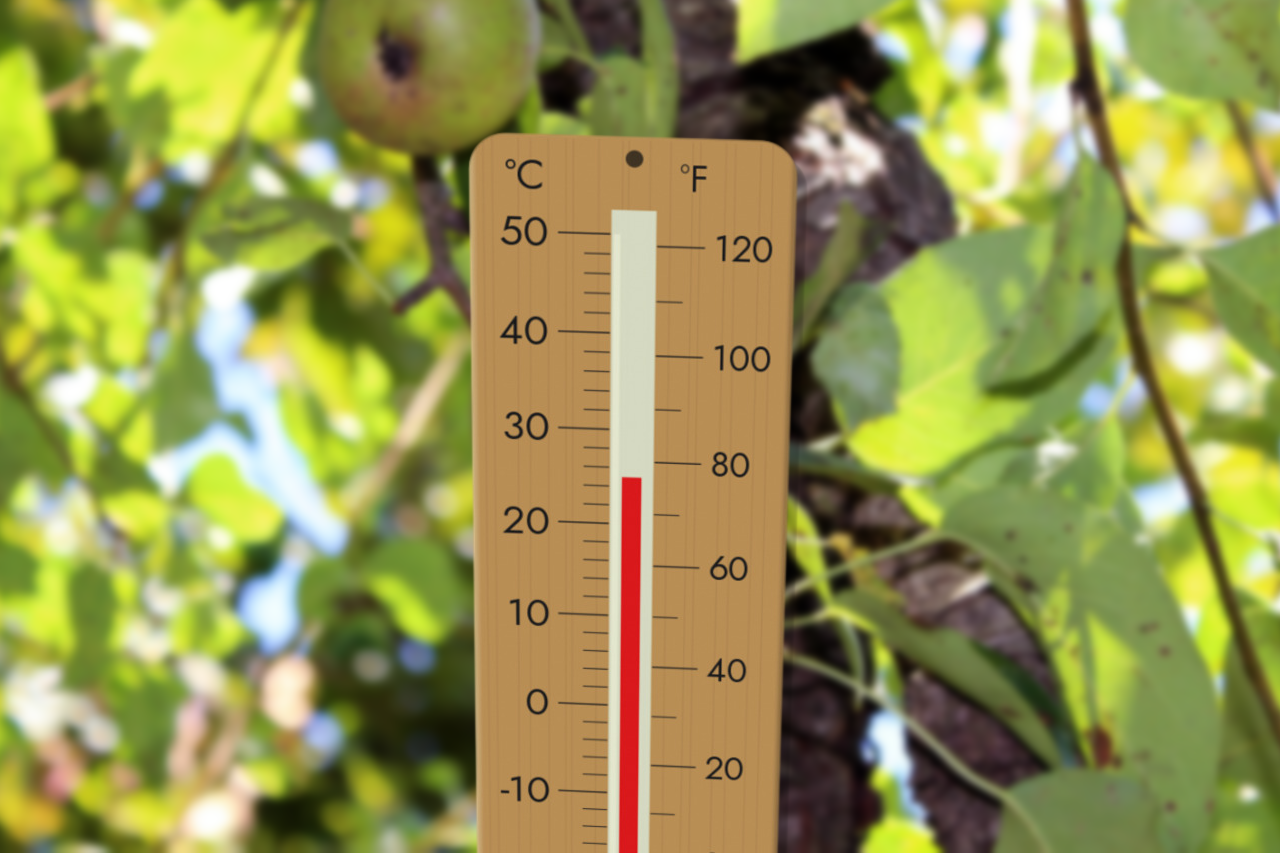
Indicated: 25 (°C)
